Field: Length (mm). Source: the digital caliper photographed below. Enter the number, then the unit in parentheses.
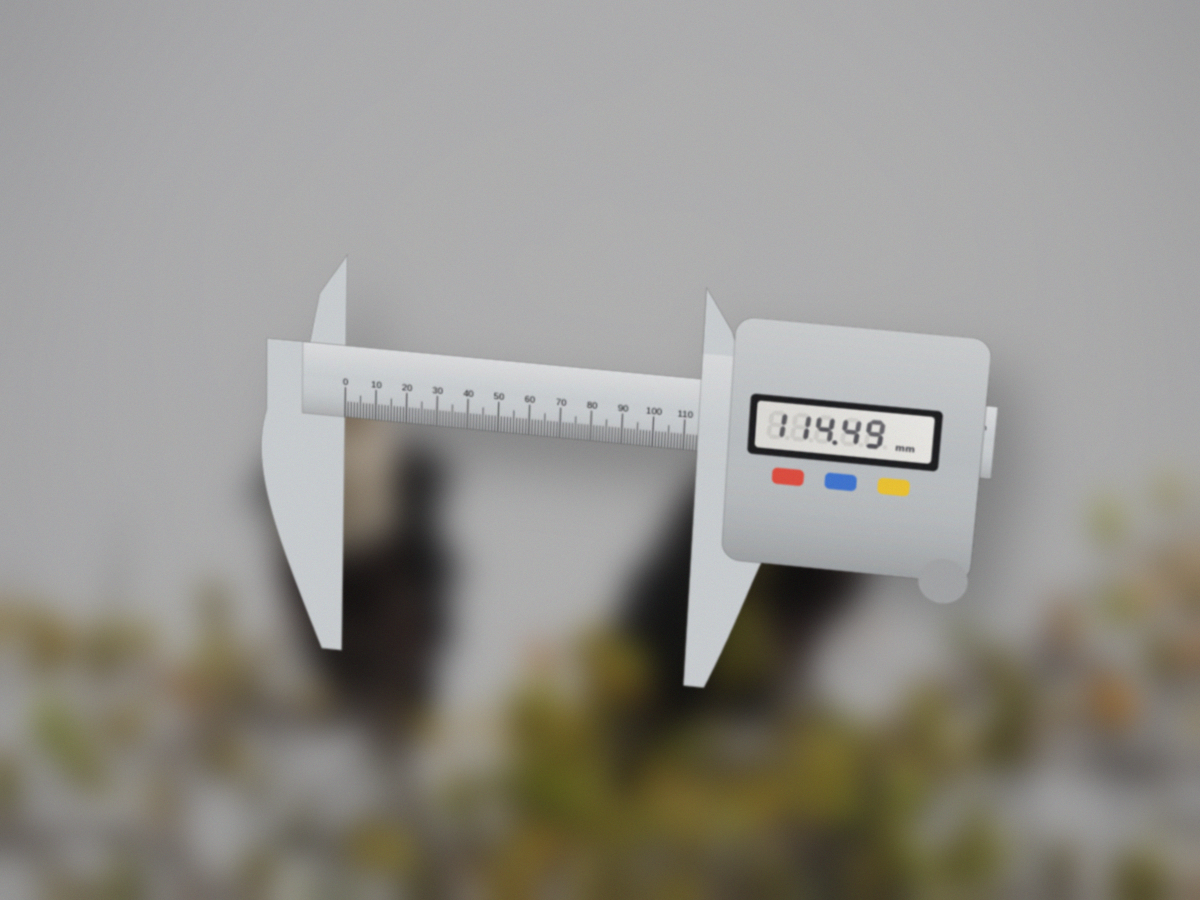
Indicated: 114.49 (mm)
